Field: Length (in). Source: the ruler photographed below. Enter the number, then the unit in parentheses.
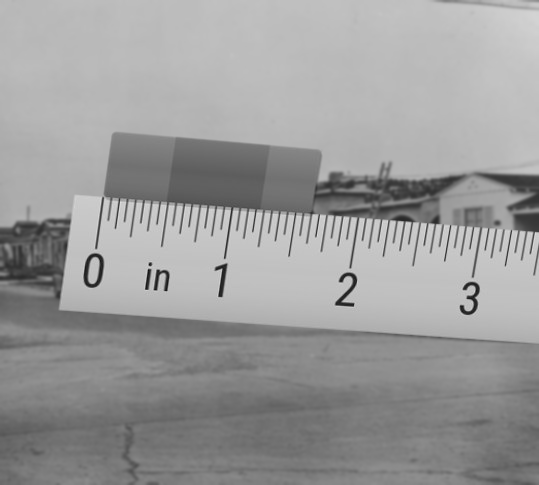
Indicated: 1.625 (in)
